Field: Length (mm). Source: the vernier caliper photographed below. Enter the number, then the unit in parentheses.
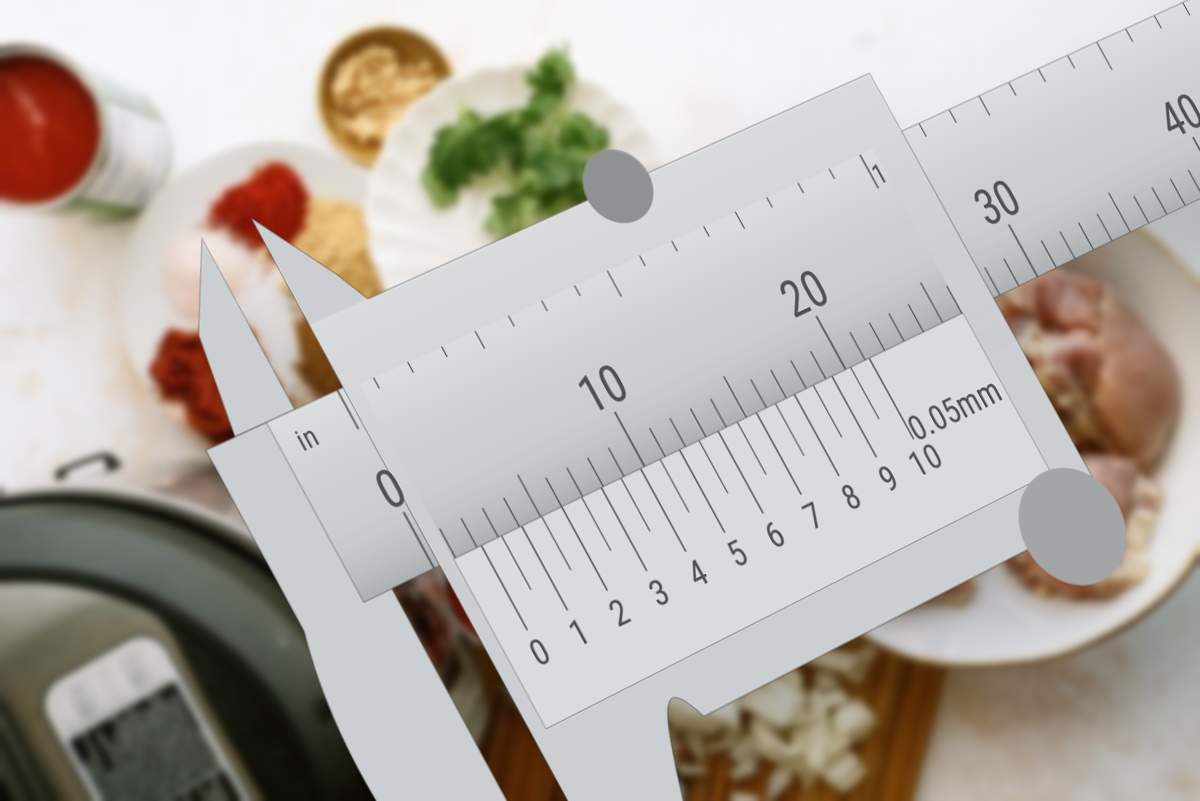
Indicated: 2.2 (mm)
